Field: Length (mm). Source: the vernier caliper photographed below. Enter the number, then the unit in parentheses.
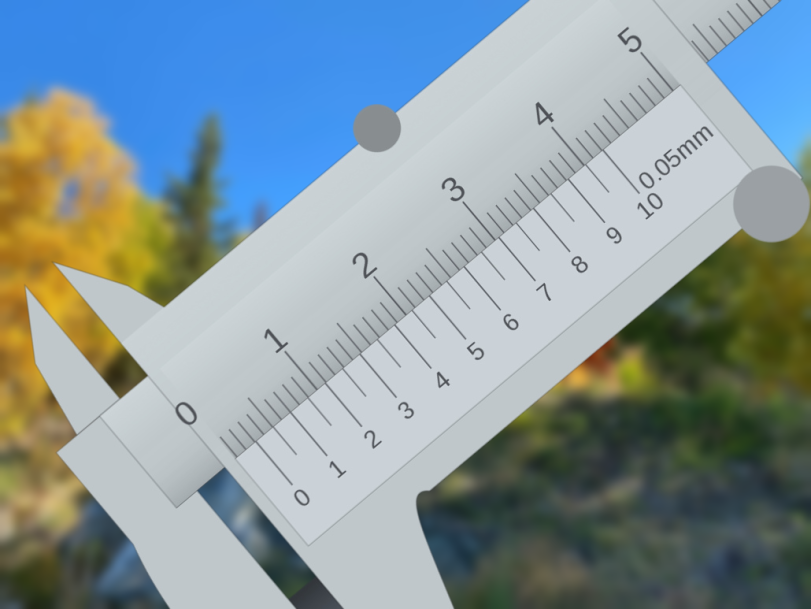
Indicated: 3.1 (mm)
